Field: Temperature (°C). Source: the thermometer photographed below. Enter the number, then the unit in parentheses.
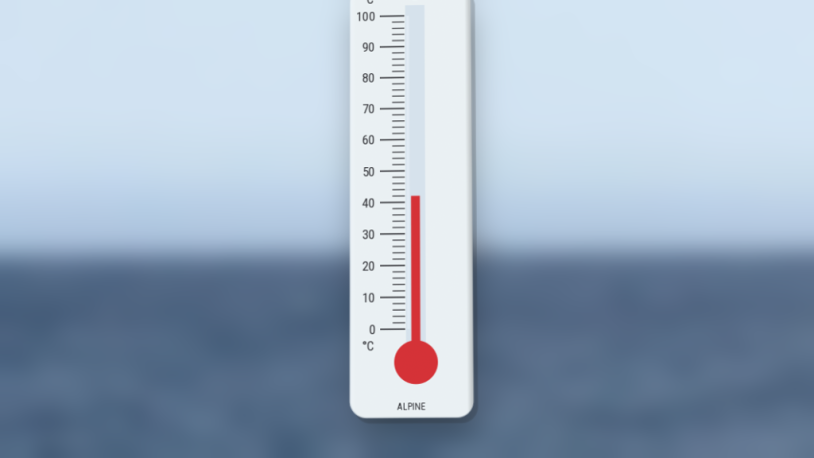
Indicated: 42 (°C)
